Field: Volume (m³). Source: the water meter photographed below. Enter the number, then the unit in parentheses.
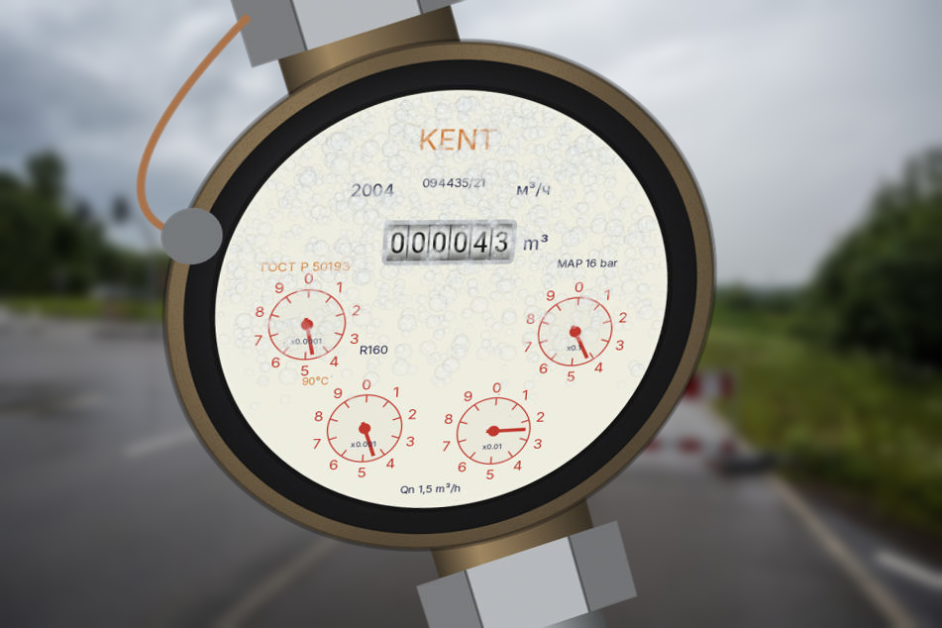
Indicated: 43.4244 (m³)
